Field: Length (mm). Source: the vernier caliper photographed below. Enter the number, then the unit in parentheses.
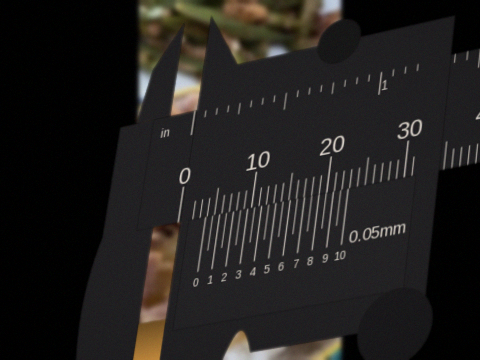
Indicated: 3.8 (mm)
